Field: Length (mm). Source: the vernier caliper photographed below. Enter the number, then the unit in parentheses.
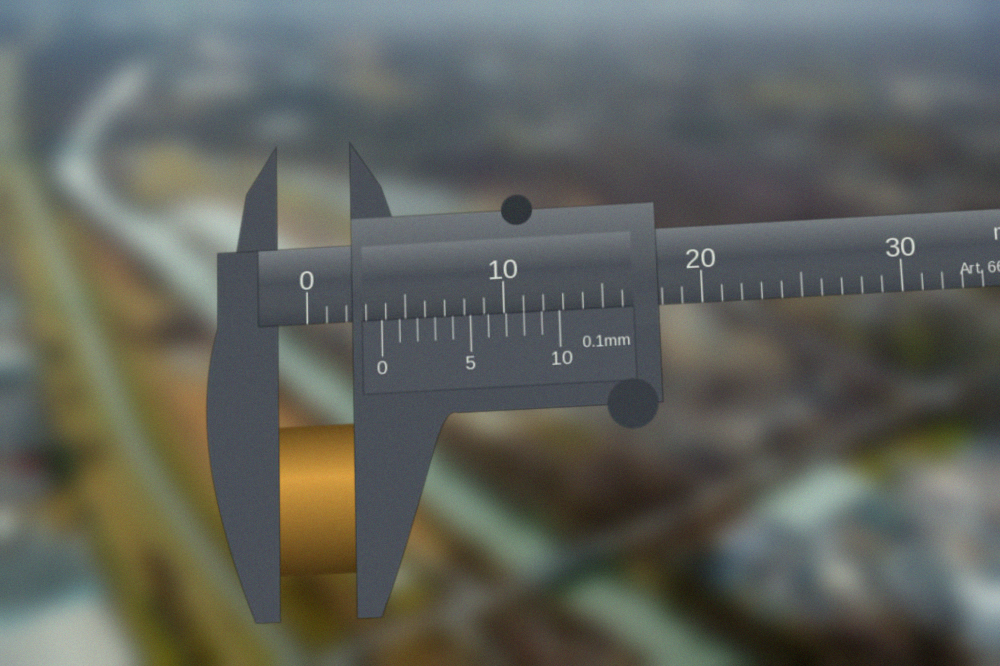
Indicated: 3.8 (mm)
